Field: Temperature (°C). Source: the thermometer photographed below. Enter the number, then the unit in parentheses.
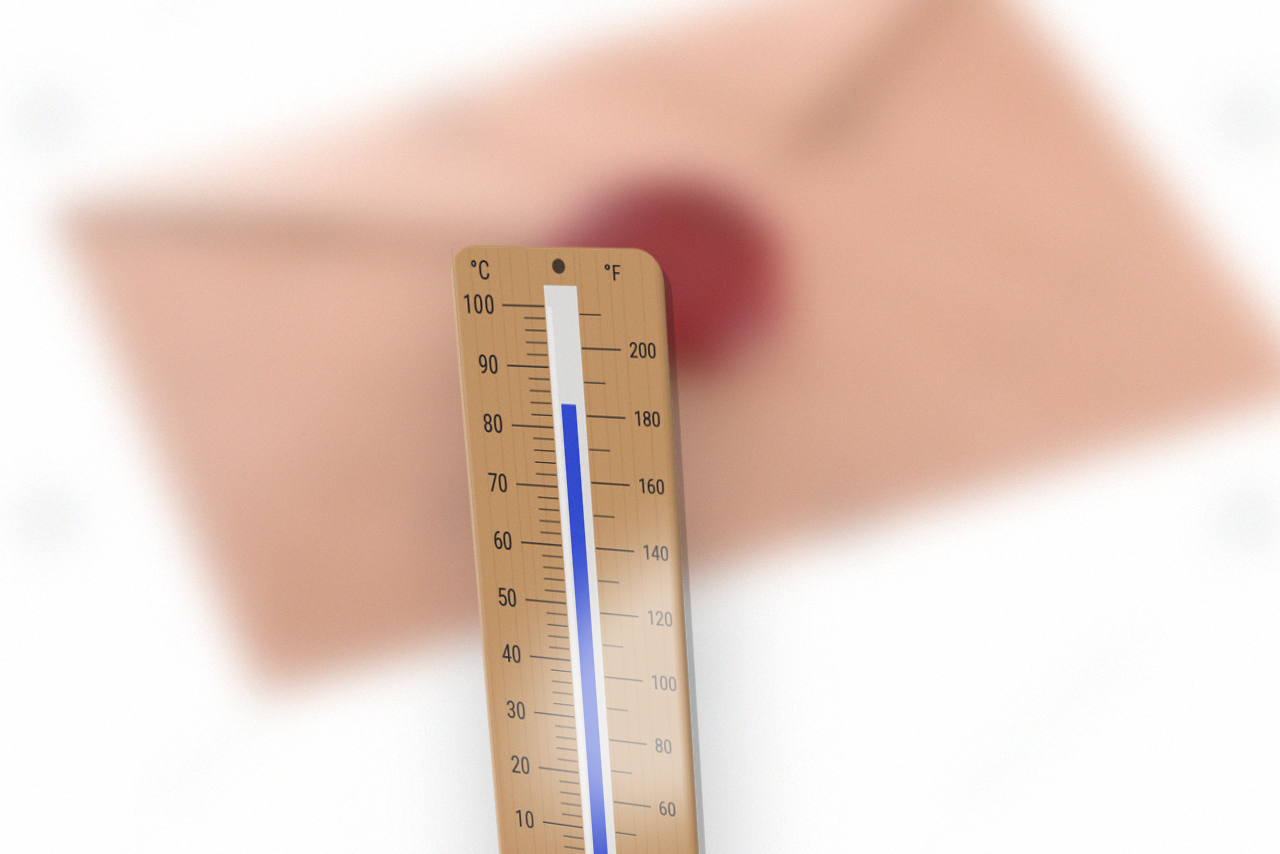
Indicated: 84 (°C)
